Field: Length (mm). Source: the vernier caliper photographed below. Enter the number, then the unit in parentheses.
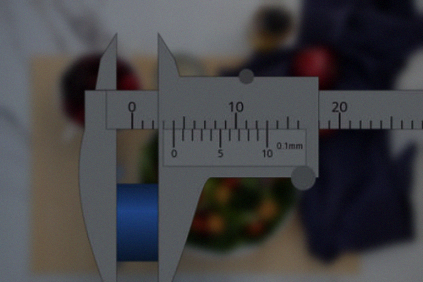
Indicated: 4.0 (mm)
